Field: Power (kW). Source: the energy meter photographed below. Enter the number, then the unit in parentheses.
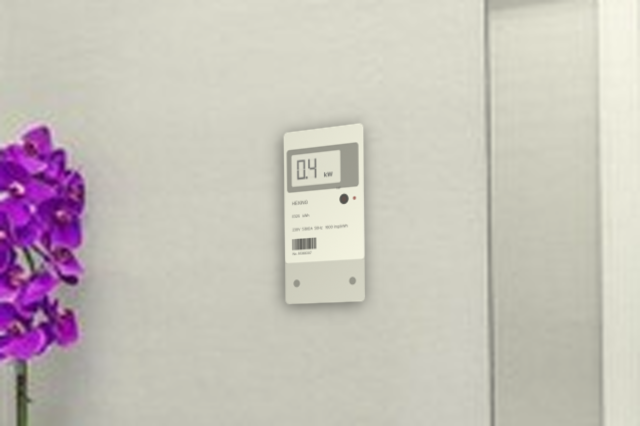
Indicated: 0.4 (kW)
